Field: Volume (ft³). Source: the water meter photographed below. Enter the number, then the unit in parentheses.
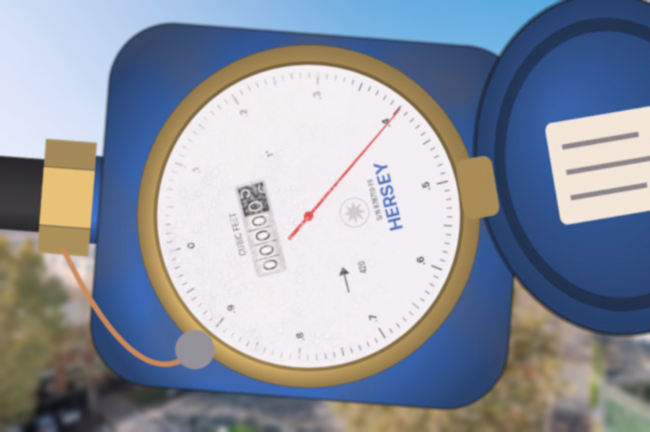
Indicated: 5.40 (ft³)
